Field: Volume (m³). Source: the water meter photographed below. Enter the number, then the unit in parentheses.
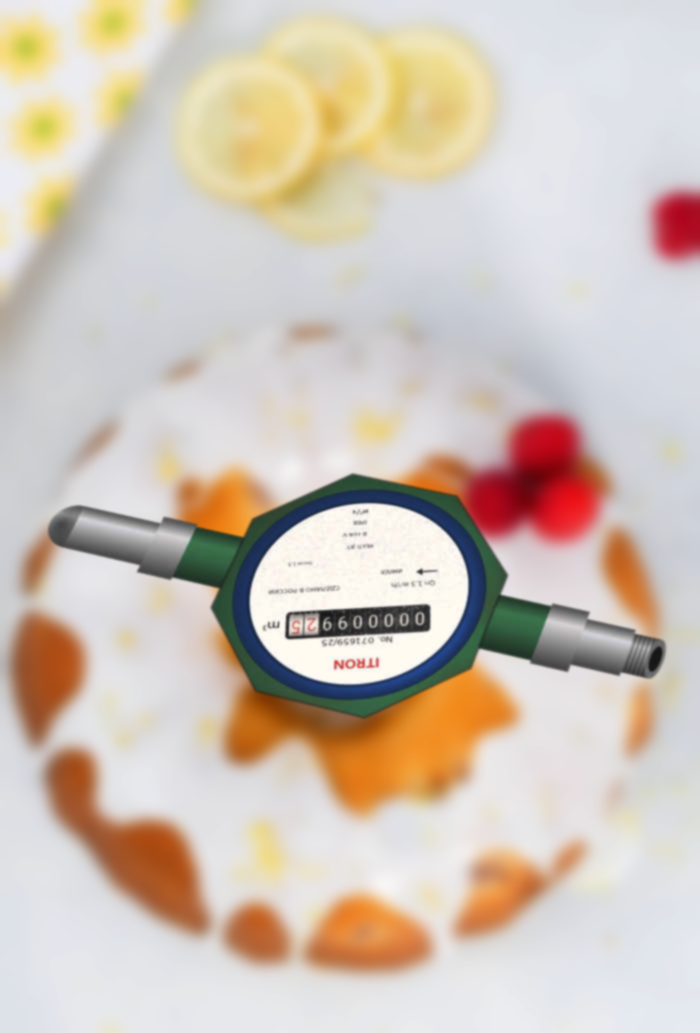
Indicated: 99.25 (m³)
